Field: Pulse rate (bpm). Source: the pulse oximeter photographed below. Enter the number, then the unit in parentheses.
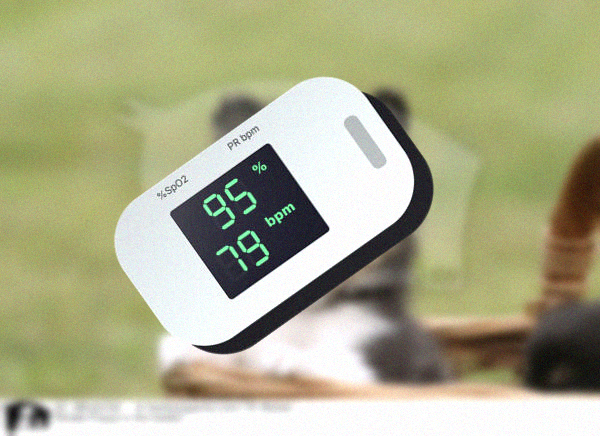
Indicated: 79 (bpm)
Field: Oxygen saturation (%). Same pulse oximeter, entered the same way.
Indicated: 95 (%)
